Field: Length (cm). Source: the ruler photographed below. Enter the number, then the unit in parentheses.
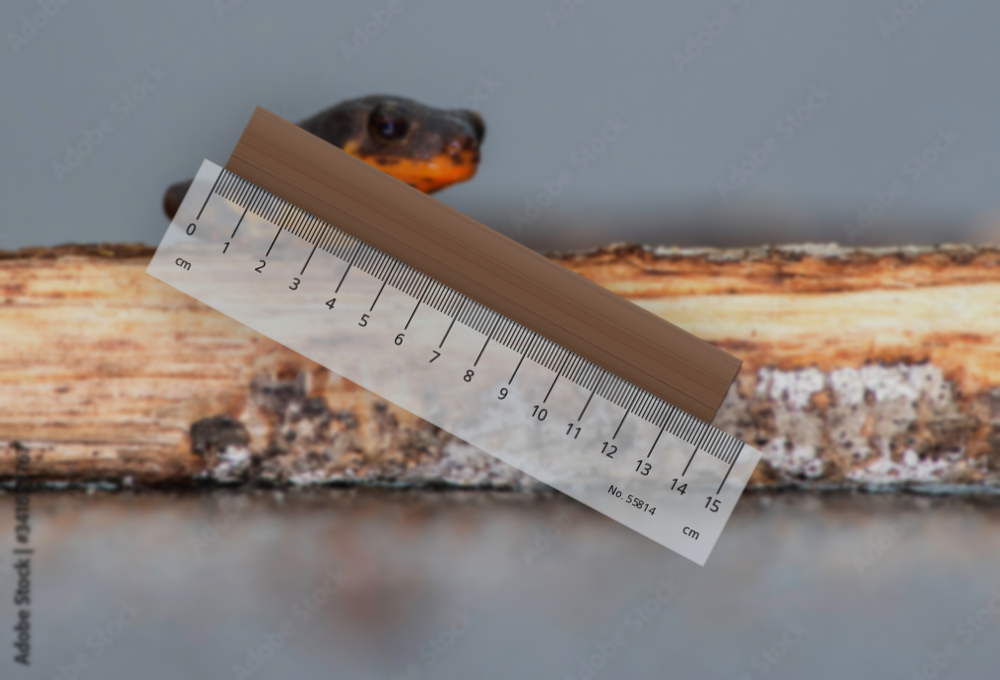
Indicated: 14 (cm)
